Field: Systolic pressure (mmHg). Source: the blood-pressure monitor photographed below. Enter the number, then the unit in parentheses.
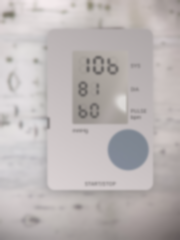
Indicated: 106 (mmHg)
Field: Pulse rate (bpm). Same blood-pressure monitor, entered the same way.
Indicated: 60 (bpm)
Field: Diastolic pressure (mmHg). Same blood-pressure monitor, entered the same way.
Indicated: 81 (mmHg)
